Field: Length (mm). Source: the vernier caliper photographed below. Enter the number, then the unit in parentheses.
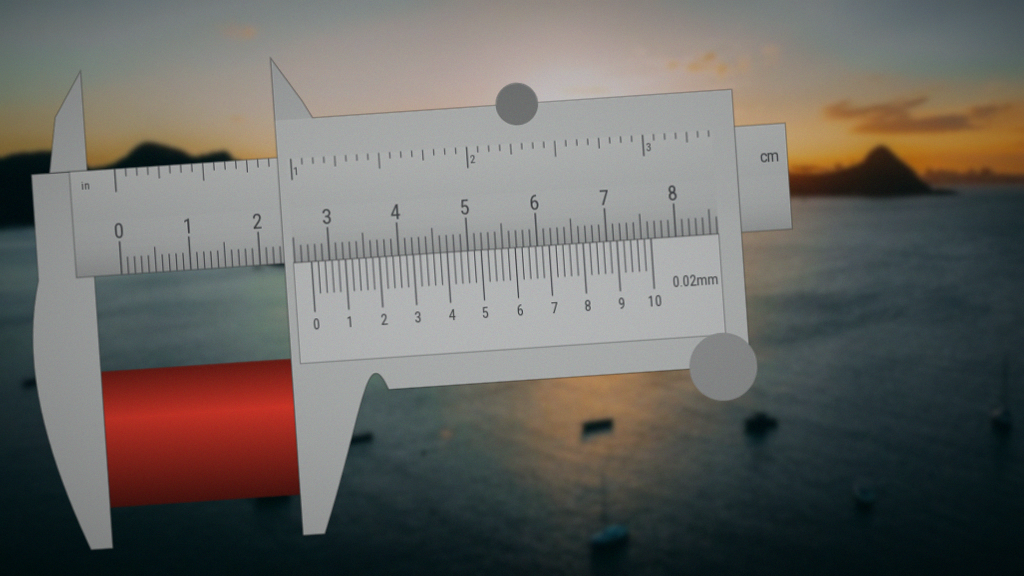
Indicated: 27.4 (mm)
